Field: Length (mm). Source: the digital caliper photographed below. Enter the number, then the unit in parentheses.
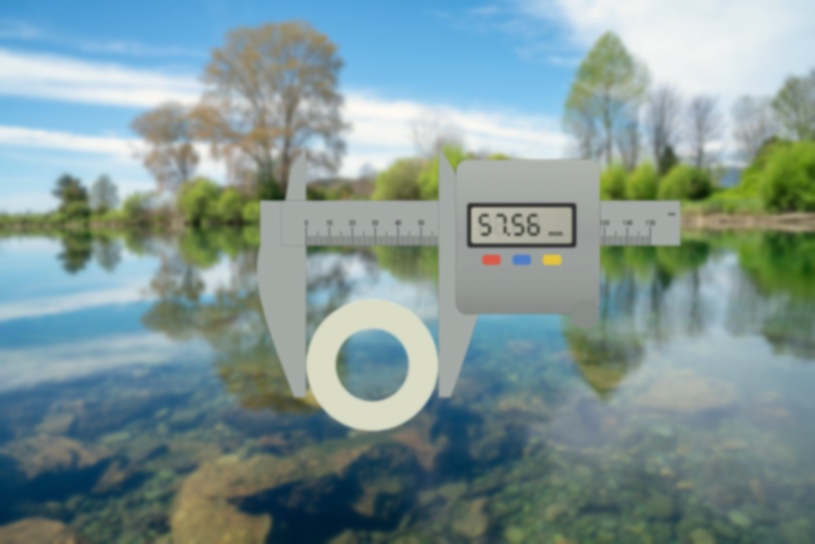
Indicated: 57.56 (mm)
